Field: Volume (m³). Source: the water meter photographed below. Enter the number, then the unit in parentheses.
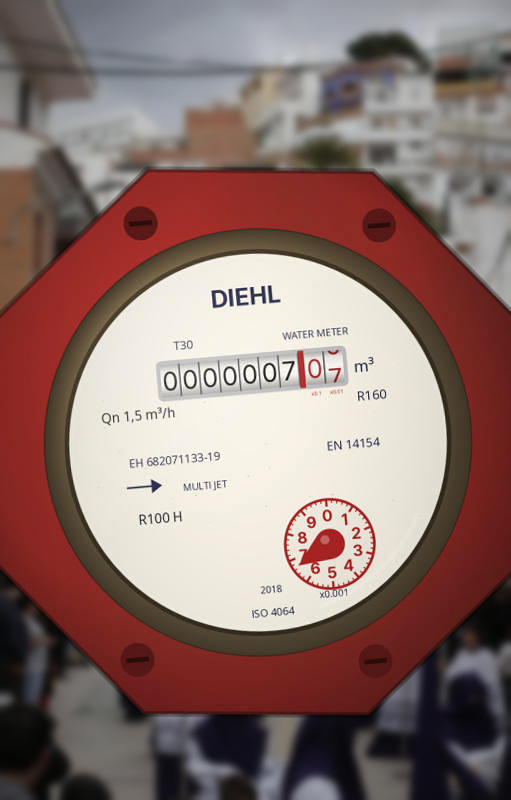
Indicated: 7.066 (m³)
